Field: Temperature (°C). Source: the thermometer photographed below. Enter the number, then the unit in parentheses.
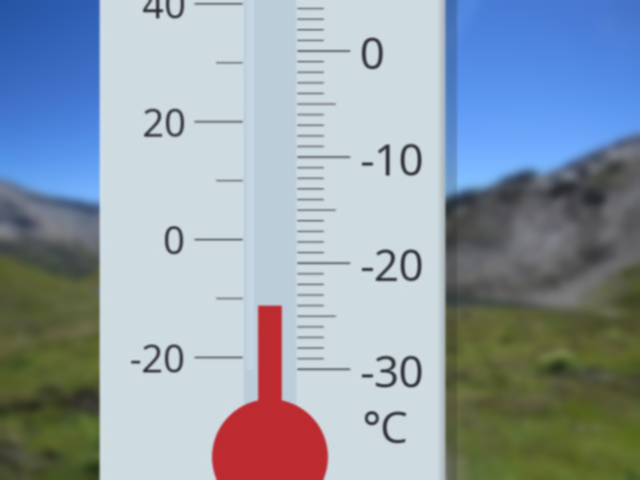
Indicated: -24 (°C)
